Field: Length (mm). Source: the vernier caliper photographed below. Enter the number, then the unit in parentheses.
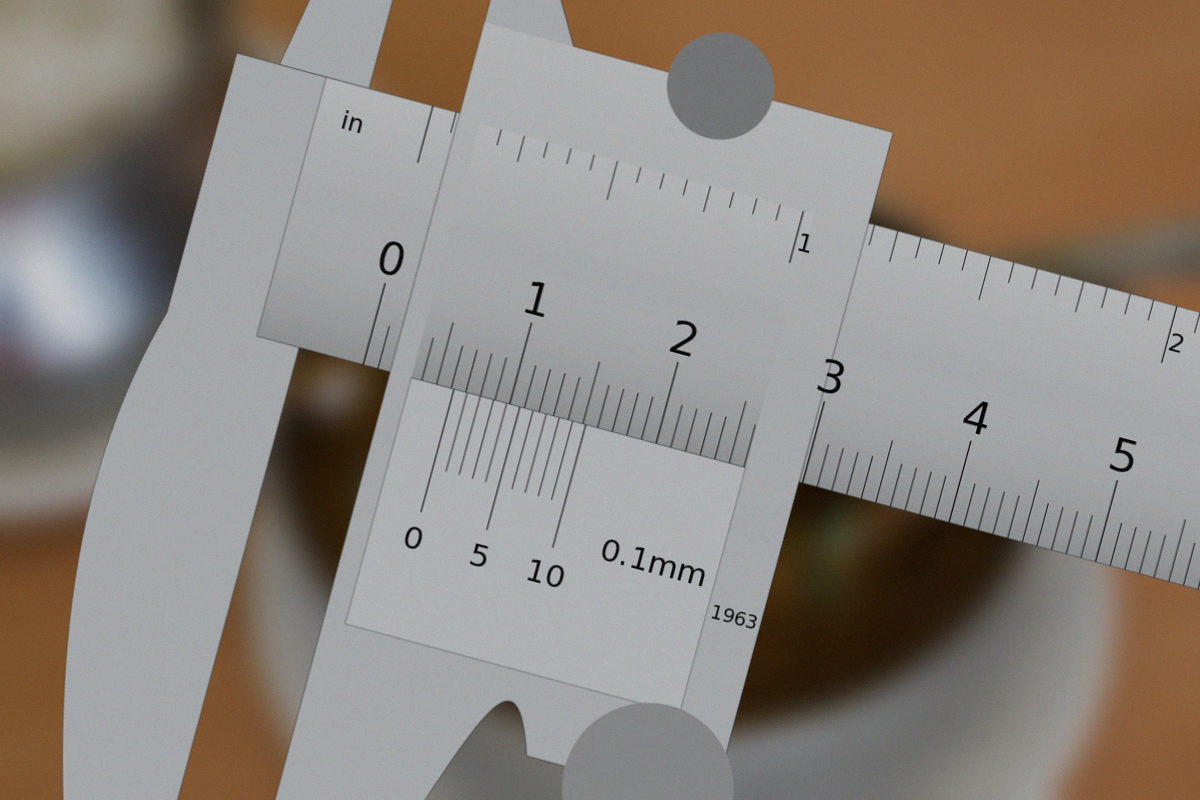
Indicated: 6.2 (mm)
